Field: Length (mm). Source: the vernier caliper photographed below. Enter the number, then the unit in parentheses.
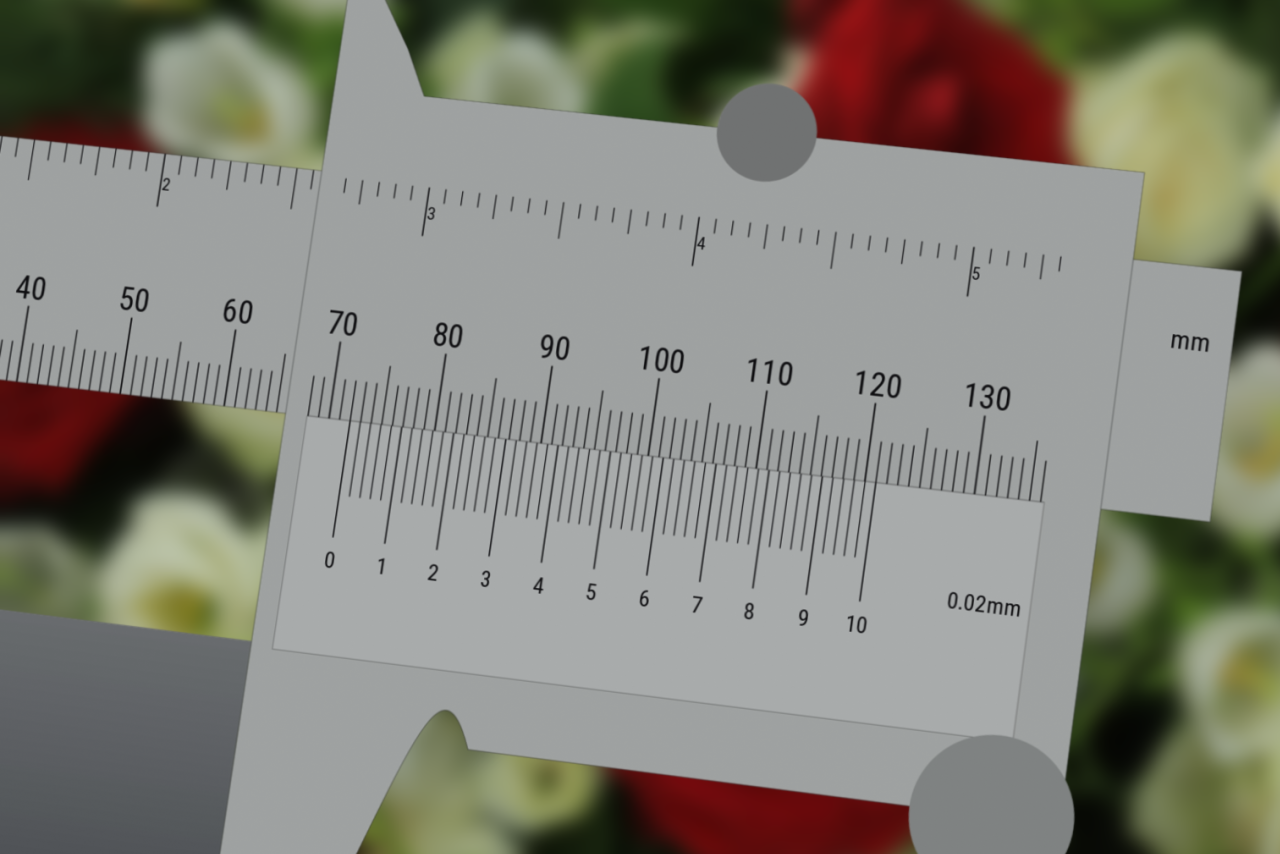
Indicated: 72.0 (mm)
